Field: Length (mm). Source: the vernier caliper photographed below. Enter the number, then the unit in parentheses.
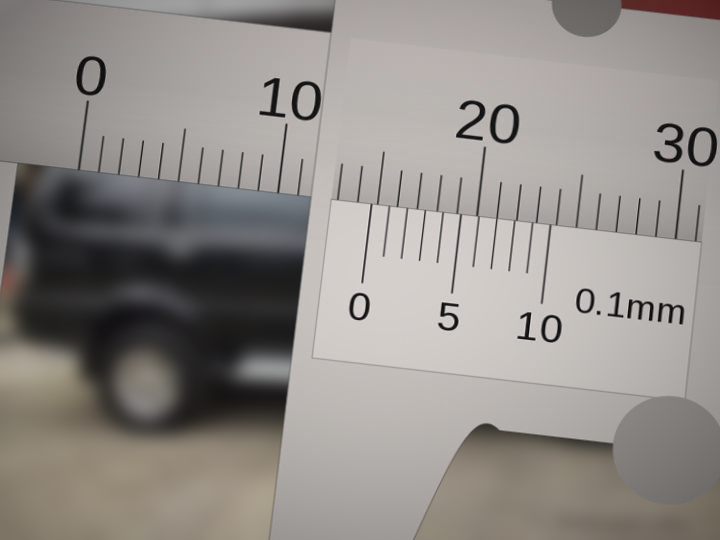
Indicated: 14.7 (mm)
